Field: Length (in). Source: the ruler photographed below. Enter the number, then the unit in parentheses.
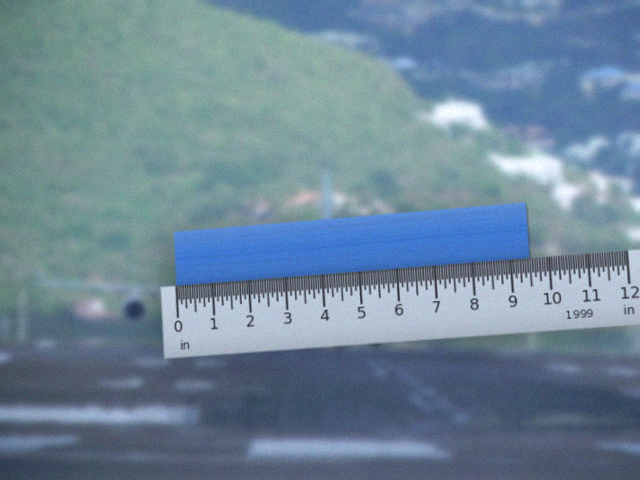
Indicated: 9.5 (in)
